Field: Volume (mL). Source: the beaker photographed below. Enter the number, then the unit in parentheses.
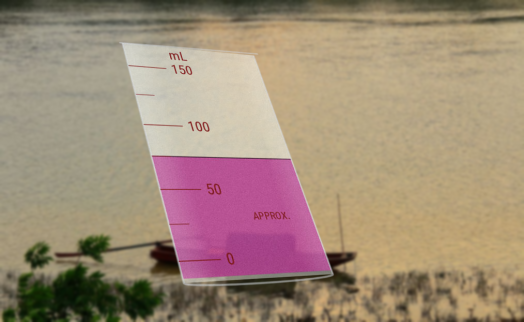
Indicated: 75 (mL)
